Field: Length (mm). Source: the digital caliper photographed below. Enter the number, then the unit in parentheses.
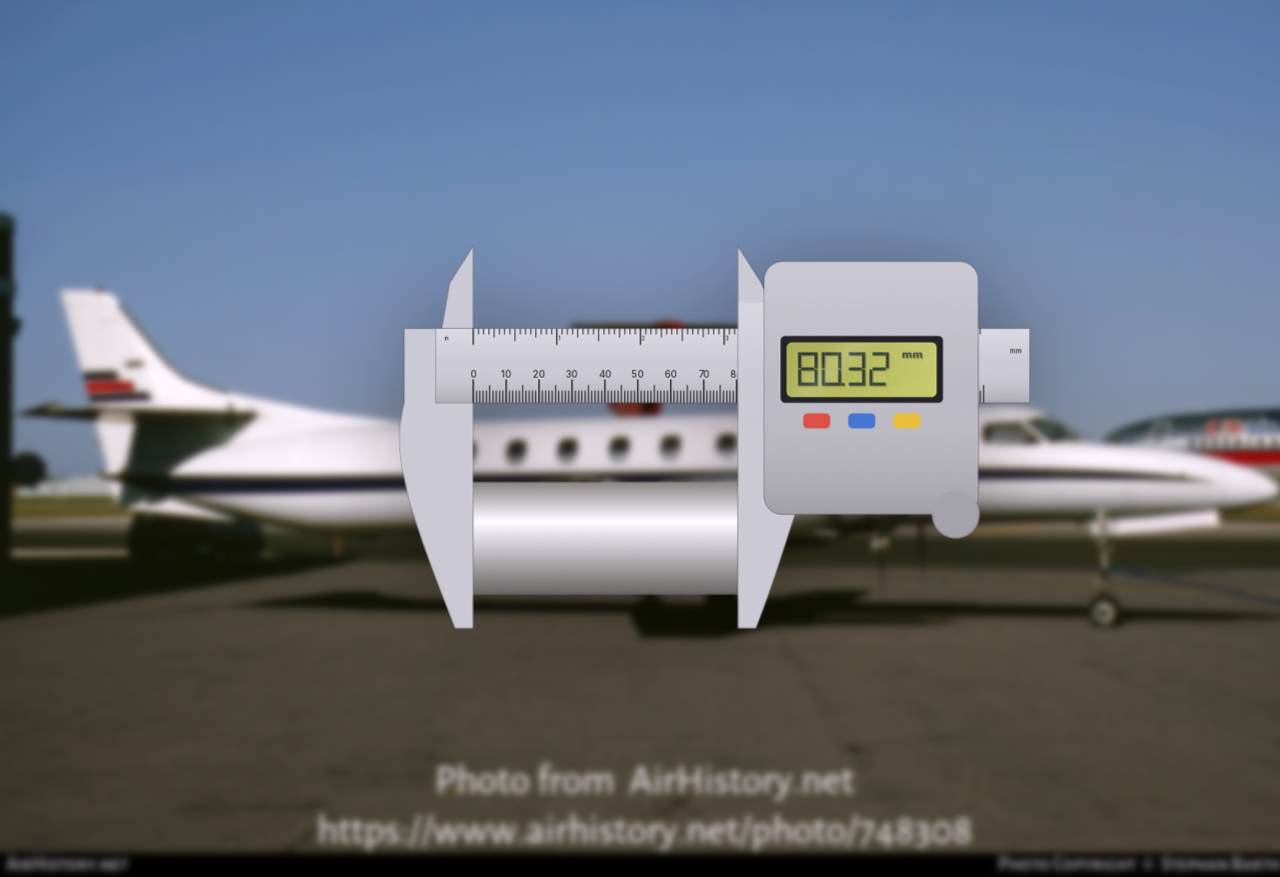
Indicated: 80.32 (mm)
